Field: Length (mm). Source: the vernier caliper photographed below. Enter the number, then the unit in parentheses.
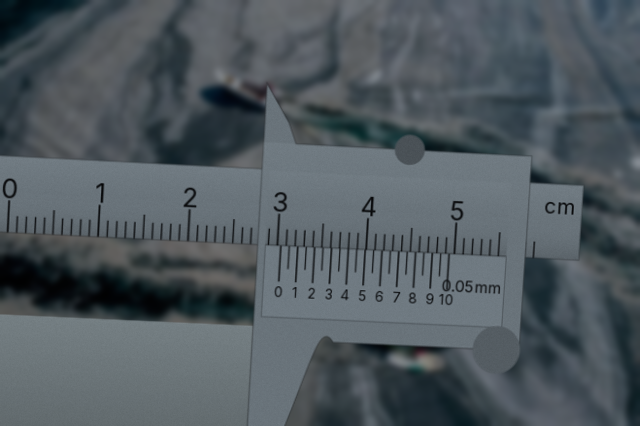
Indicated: 30.4 (mm)
